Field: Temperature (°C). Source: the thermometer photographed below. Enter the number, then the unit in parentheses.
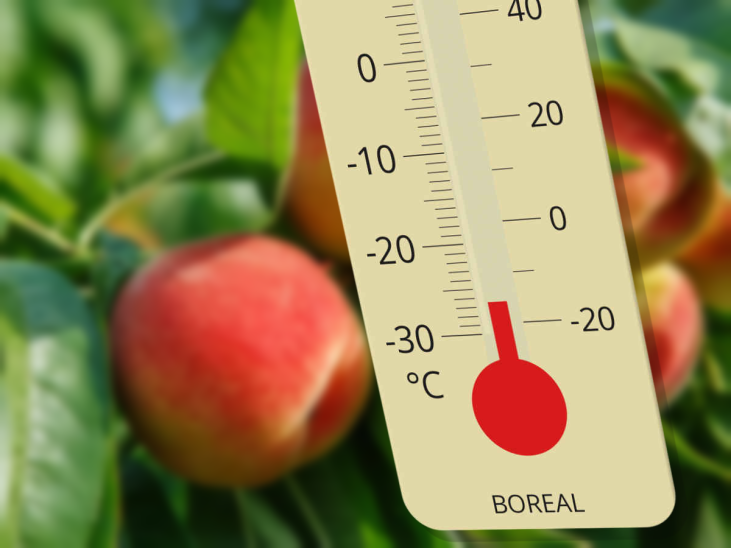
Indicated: -26.5 (°C)
